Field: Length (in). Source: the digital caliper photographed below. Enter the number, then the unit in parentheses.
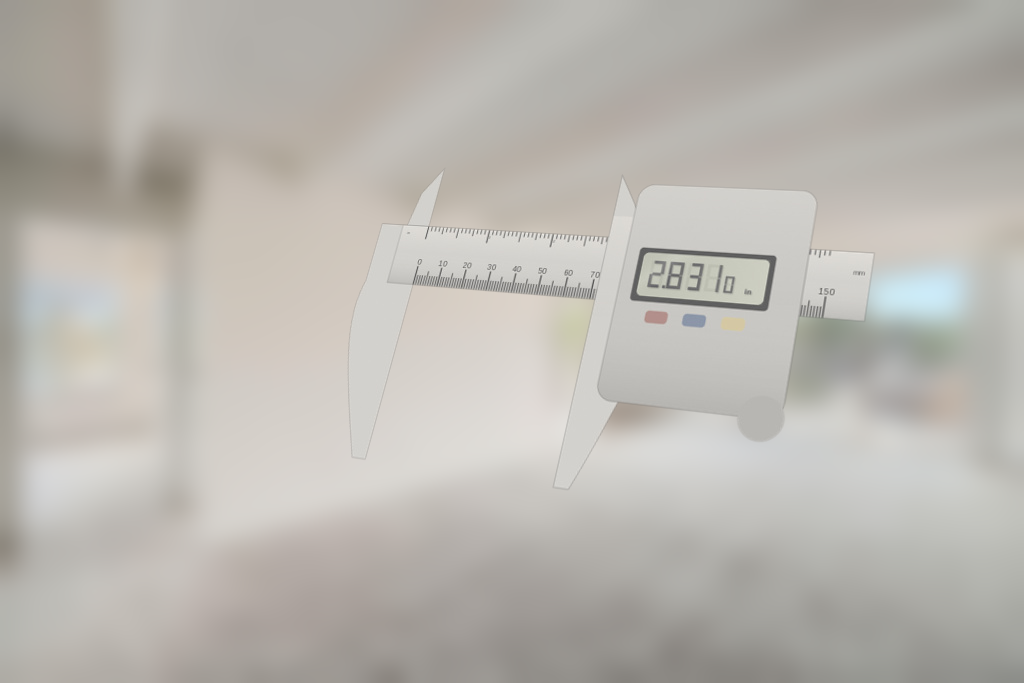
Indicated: 2.8310 (in)
